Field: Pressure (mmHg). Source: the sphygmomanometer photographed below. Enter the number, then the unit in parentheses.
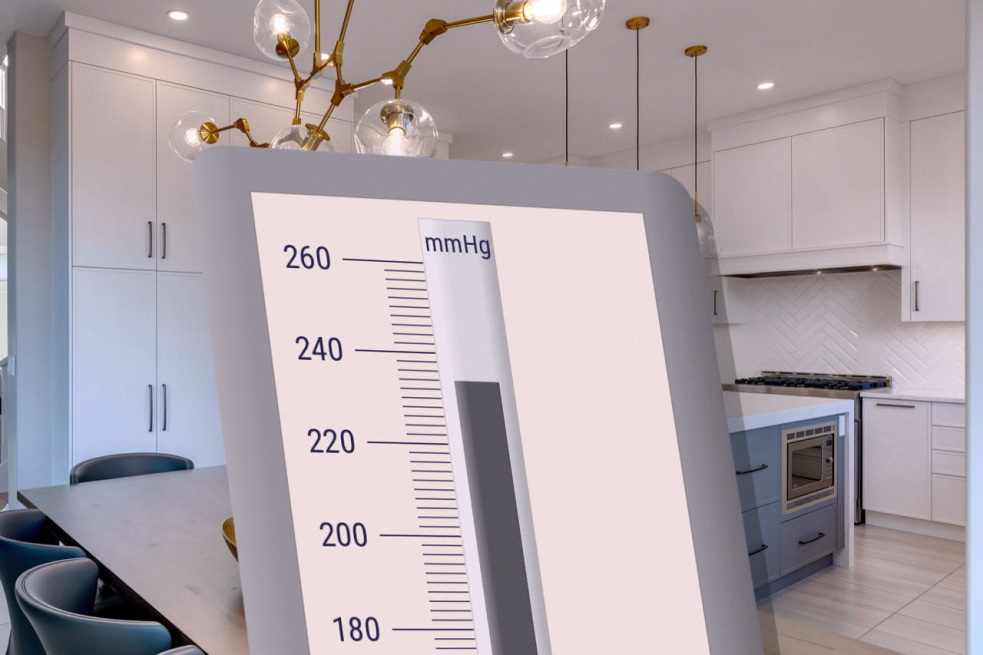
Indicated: 234 (mmHg)
